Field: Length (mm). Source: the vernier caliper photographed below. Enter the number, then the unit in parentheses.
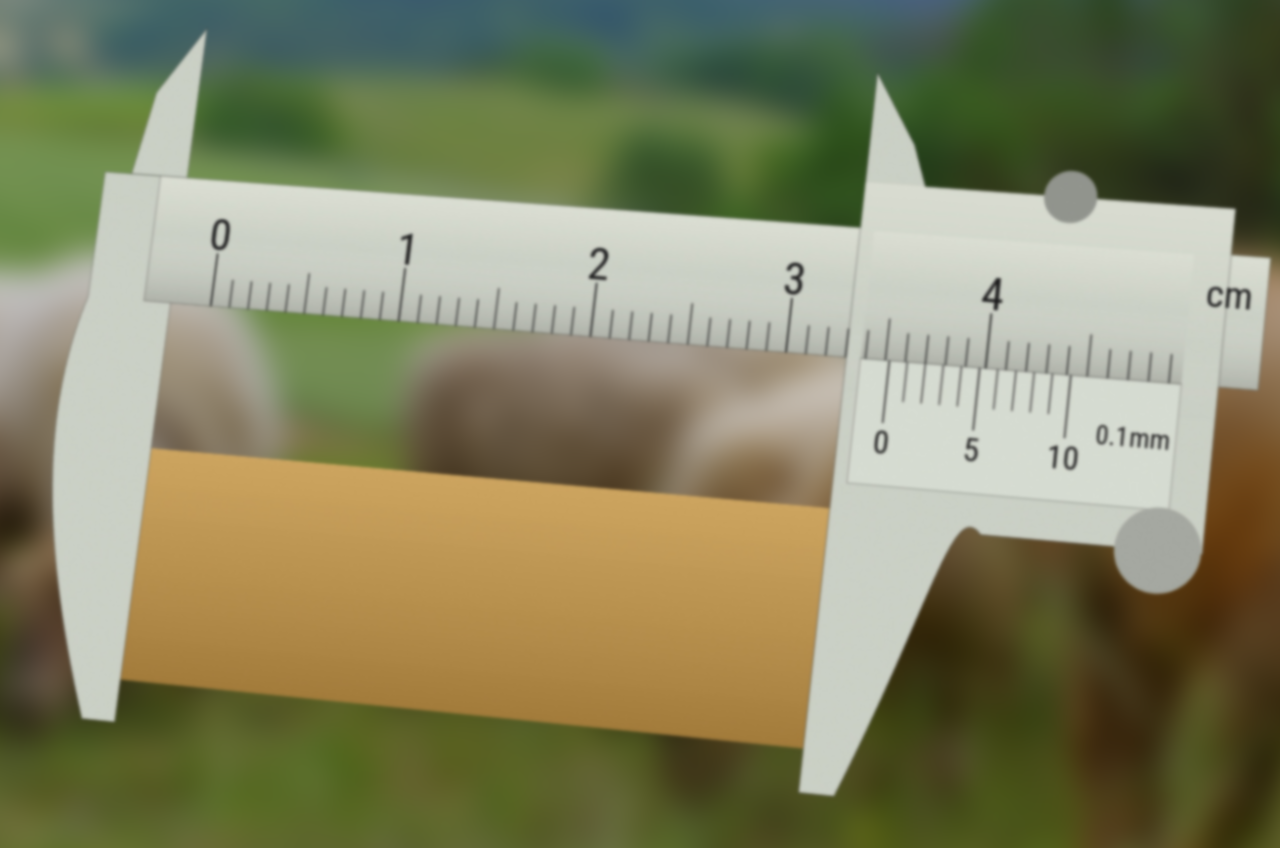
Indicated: 35.2 (mm)
